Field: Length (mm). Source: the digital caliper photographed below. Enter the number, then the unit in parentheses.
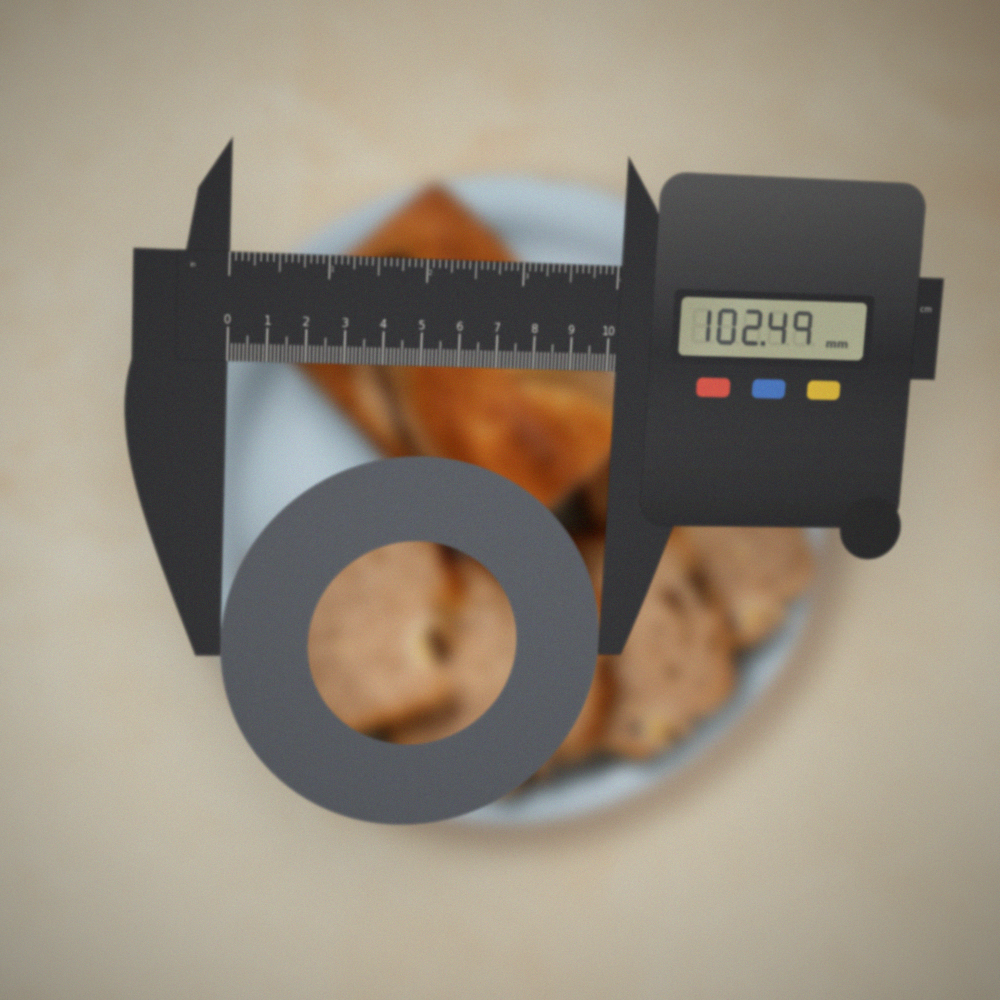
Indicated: 102.49 (mm)
